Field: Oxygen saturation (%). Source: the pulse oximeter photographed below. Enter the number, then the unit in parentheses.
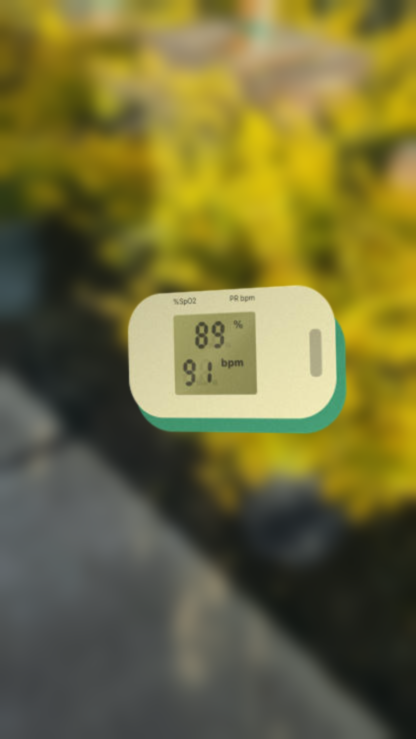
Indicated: 89 (%)
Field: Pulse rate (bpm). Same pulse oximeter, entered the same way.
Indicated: 91 (bpm)
